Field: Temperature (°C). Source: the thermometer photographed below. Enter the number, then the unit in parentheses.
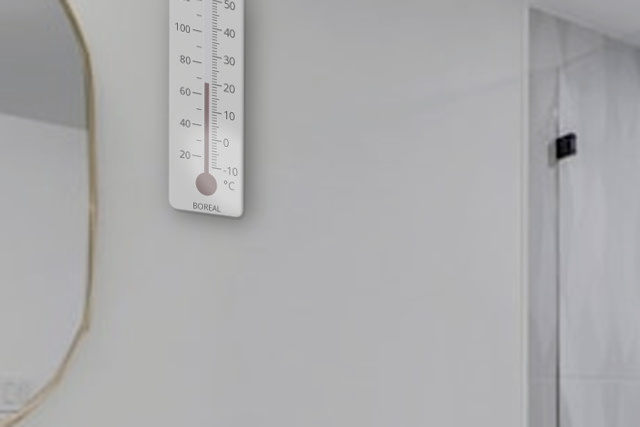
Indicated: 20 (°C)
